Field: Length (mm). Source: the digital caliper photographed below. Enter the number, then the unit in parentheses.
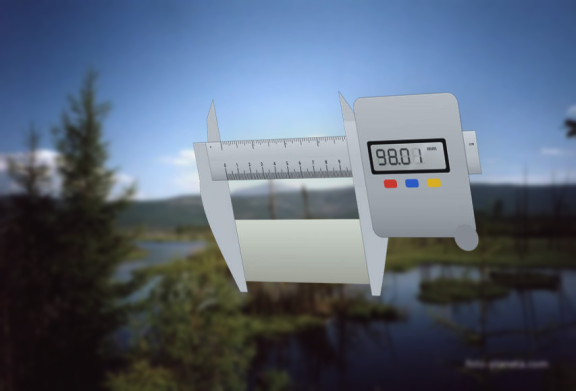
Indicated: 98.01 (mm)
